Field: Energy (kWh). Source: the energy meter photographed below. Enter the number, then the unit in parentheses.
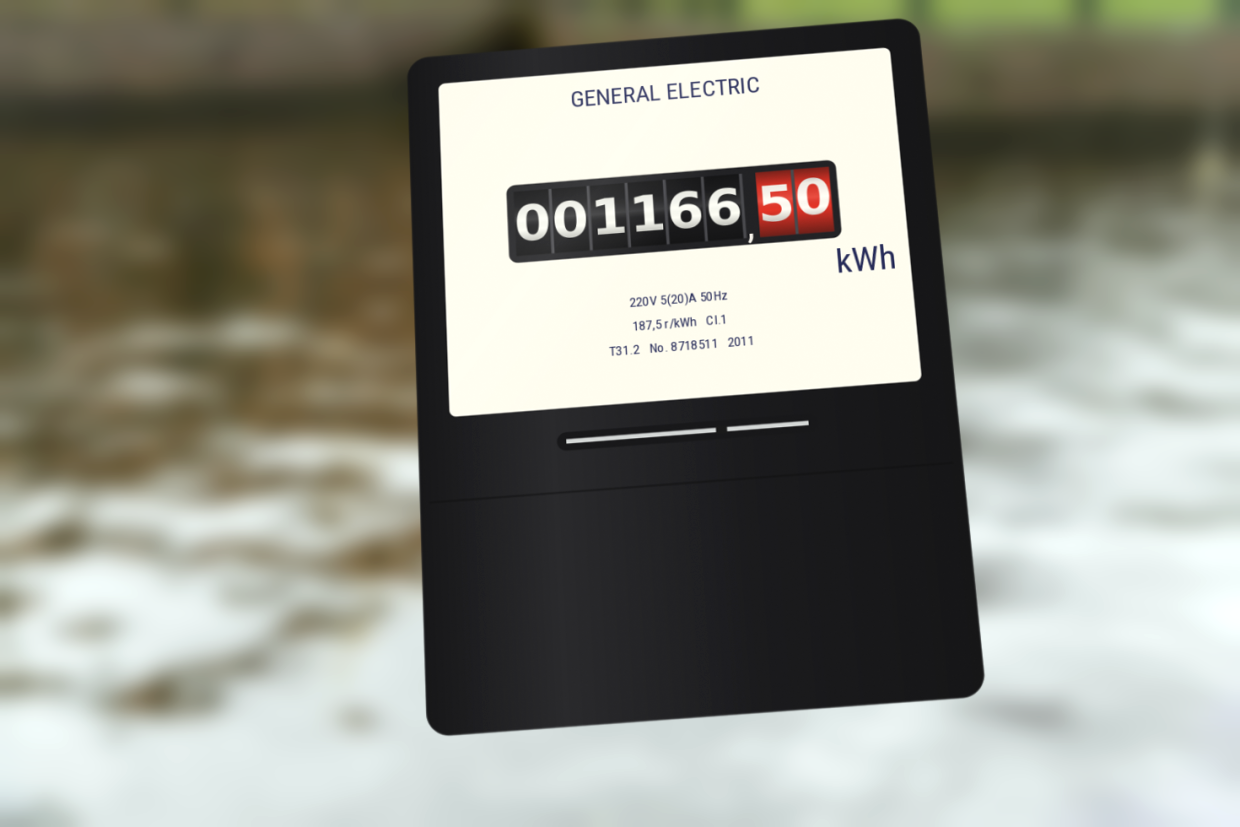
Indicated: 1166.50 (kWh)
